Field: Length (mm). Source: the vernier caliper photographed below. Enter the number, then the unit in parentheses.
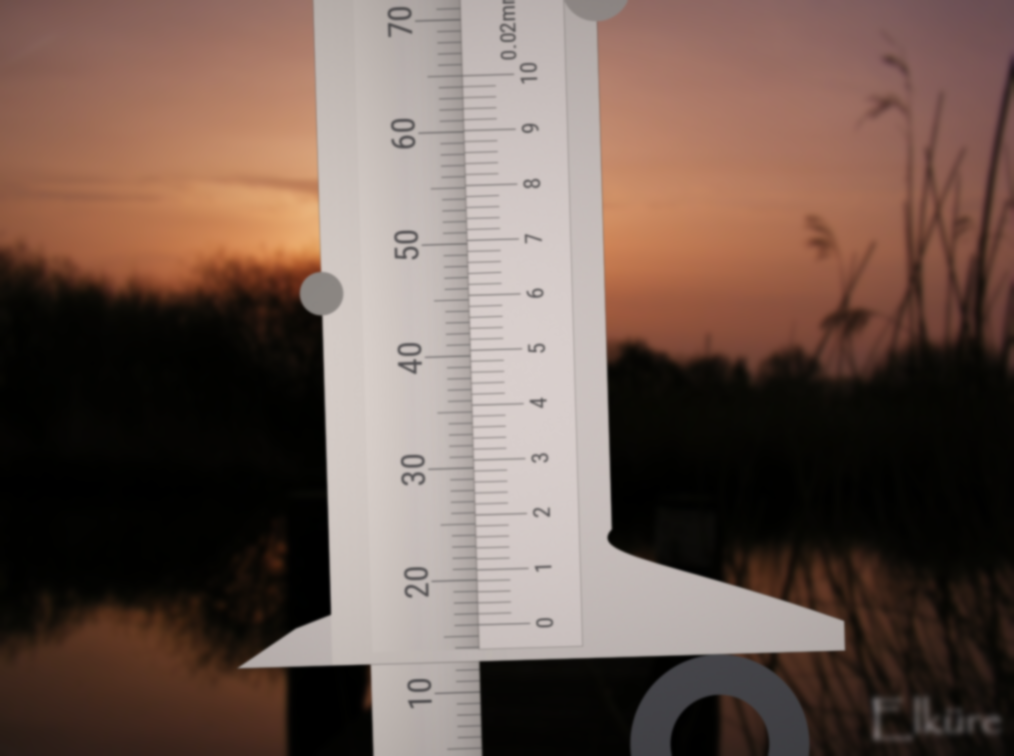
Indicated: 16.0 (mm)
